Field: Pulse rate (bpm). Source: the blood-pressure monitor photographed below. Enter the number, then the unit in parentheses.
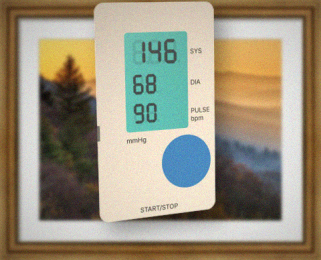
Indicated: 90 (bpm)
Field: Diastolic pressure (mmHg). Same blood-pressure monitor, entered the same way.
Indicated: 68 (mmHg)
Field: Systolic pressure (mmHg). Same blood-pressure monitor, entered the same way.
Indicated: 146 (mmHg)
